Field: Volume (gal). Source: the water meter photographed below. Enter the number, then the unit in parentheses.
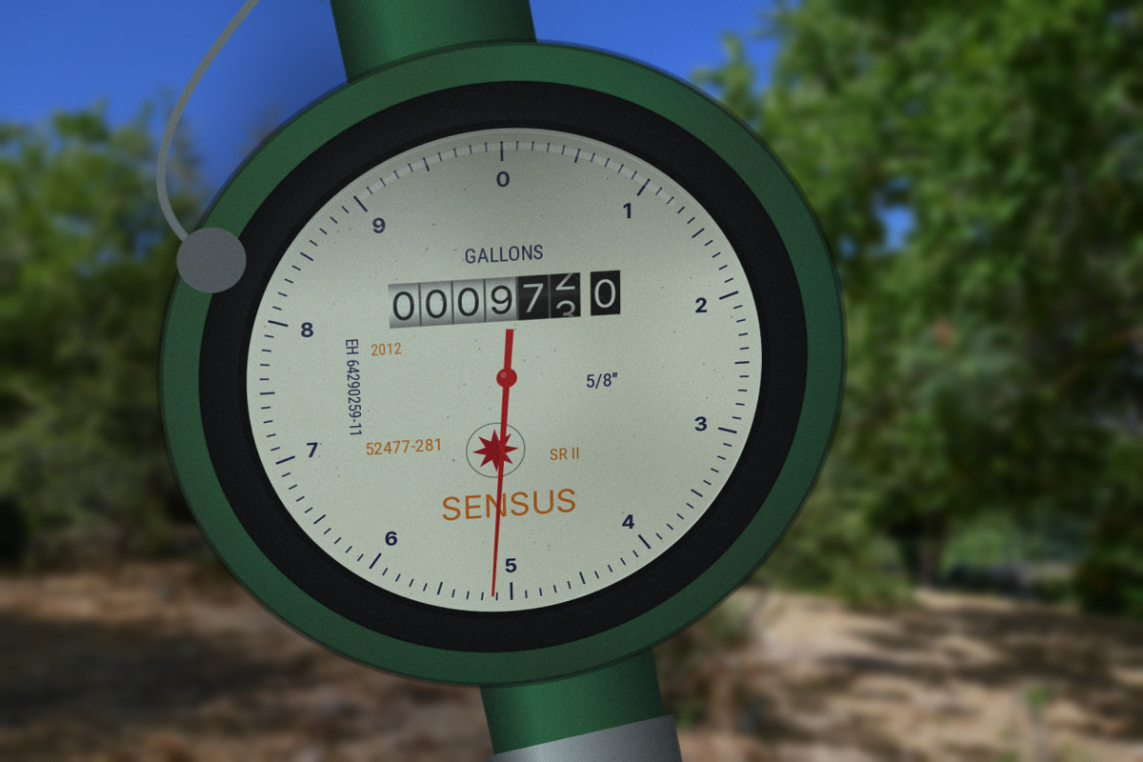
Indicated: 9725.1 (gal)
